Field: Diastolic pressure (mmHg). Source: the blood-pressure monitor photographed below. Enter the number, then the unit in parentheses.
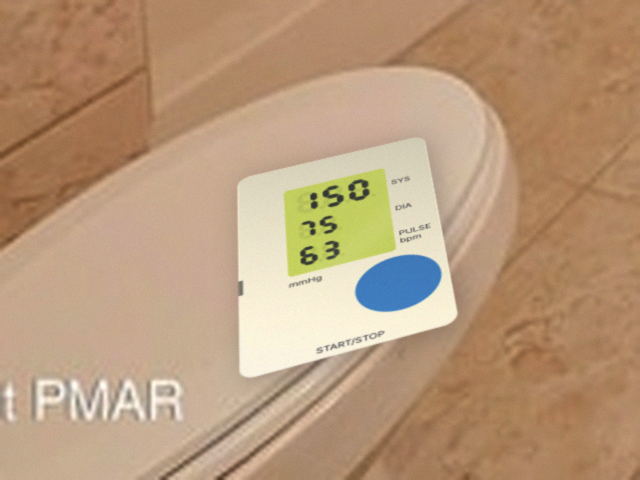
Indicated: 75 (mmHg)
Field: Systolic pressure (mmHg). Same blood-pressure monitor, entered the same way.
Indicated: 150 (mmHg)
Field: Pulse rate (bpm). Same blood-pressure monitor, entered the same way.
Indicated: 63 (bpm)
